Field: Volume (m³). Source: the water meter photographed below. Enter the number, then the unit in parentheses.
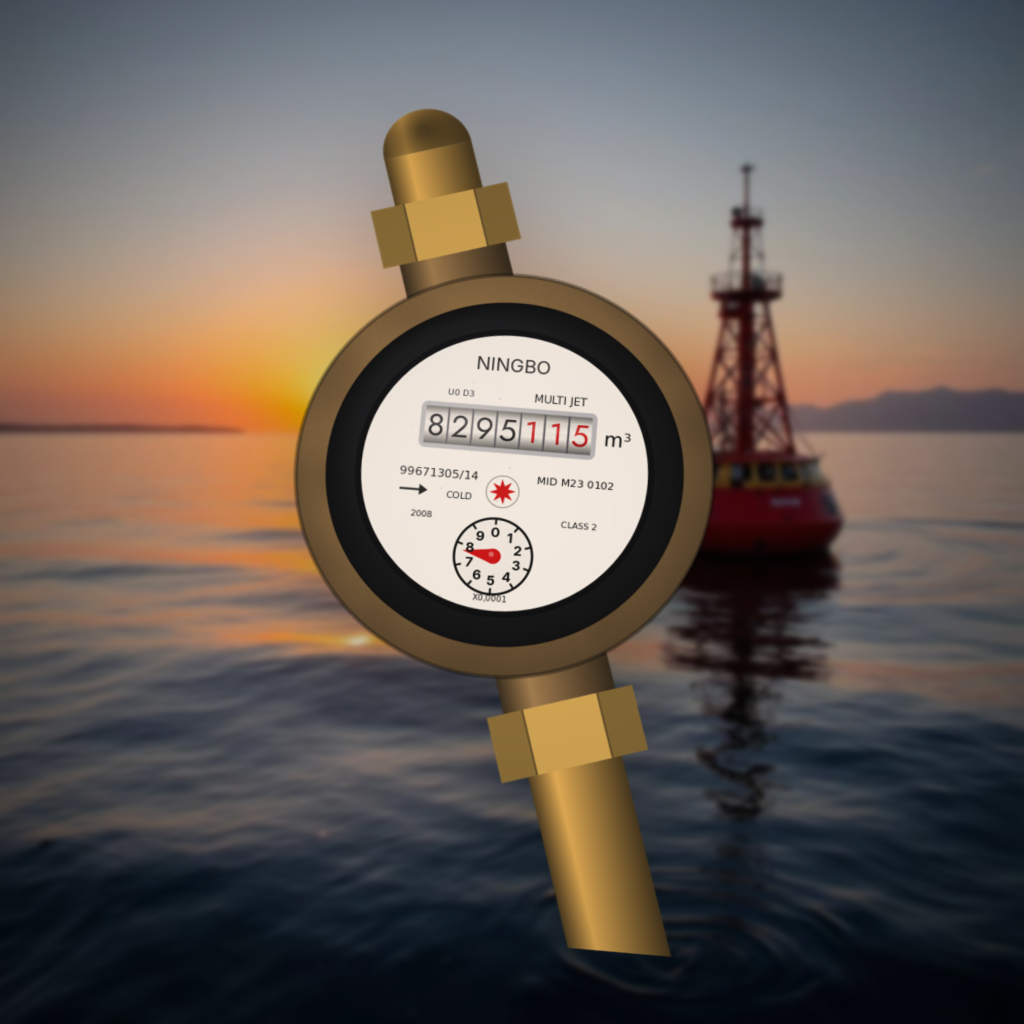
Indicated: 8295.1157 (m³)
